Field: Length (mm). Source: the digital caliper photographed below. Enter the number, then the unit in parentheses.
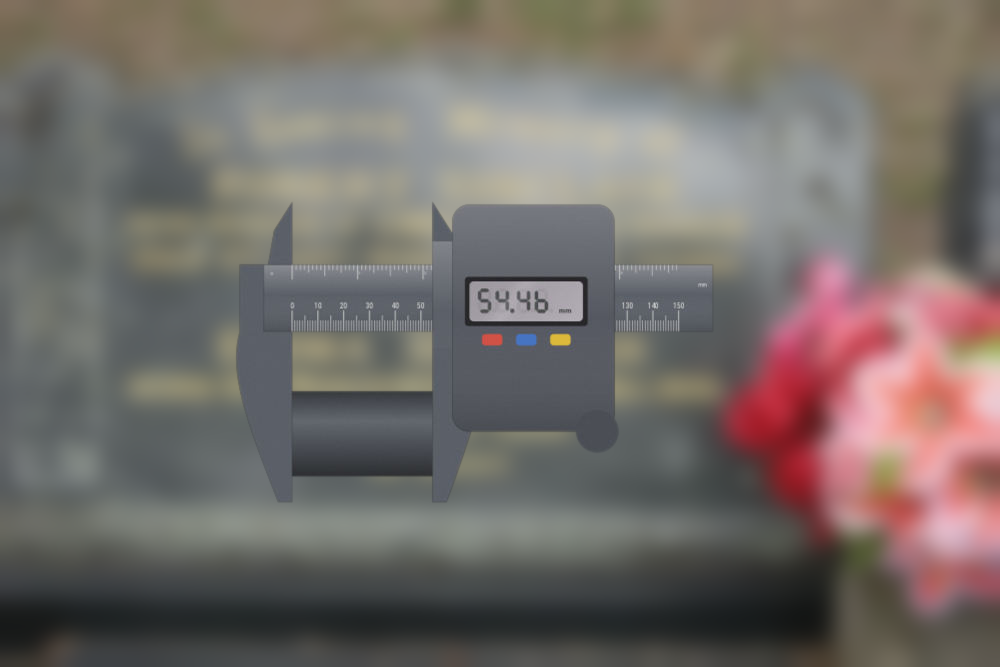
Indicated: 54.46 (mm)
